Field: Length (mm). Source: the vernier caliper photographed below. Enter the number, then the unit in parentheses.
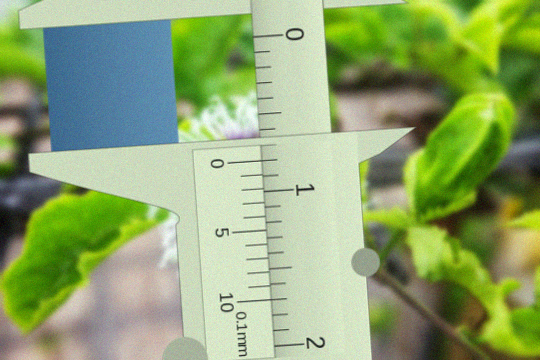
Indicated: 8.0 (mm)
